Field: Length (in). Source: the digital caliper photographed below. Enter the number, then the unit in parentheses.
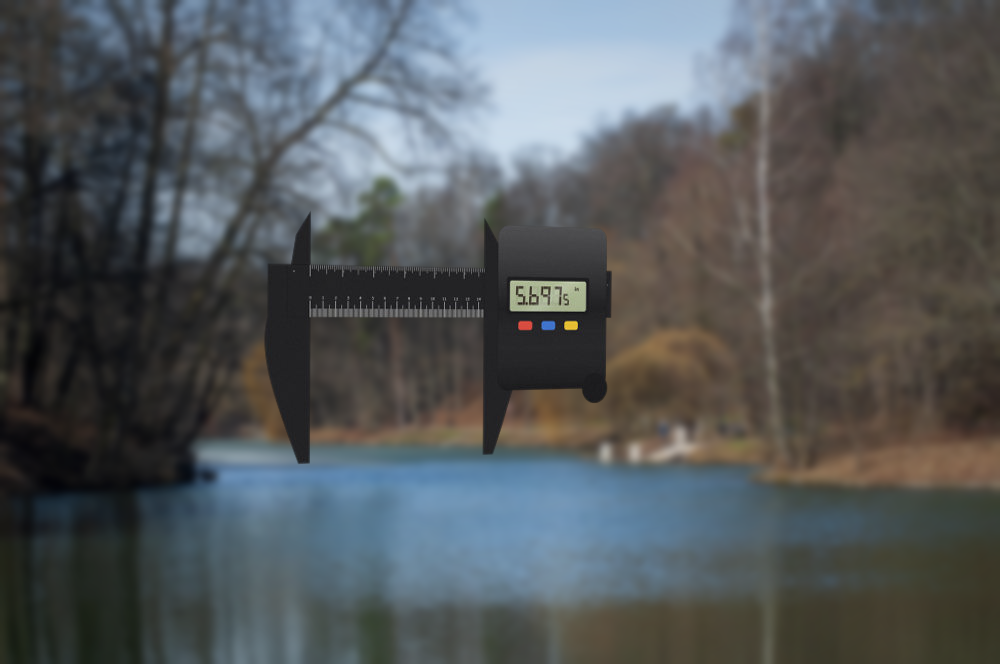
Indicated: 5.6975 (in)
